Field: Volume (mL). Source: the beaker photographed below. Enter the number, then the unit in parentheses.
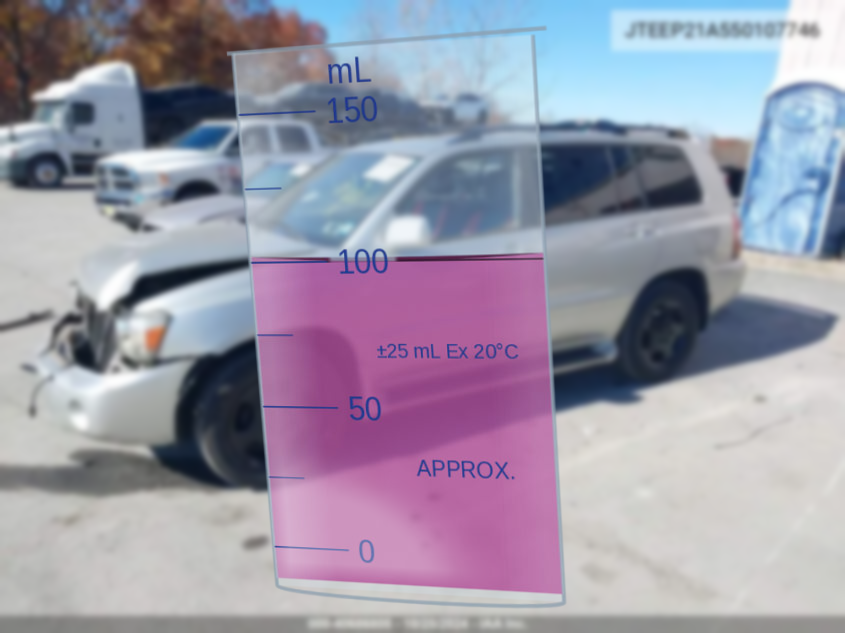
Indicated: 100 (mL)
